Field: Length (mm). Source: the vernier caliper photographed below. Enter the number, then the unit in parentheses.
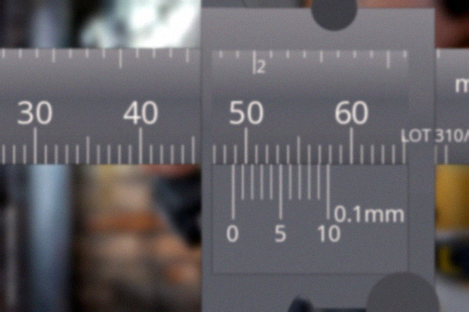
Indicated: 48.8 (mm)
